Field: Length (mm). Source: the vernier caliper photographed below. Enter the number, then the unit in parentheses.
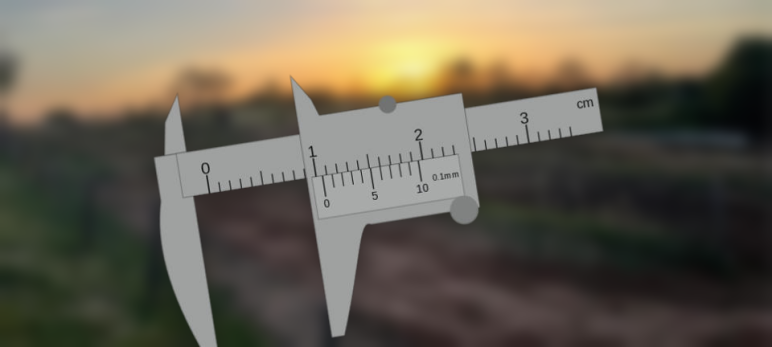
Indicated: 10.6 (mm)
